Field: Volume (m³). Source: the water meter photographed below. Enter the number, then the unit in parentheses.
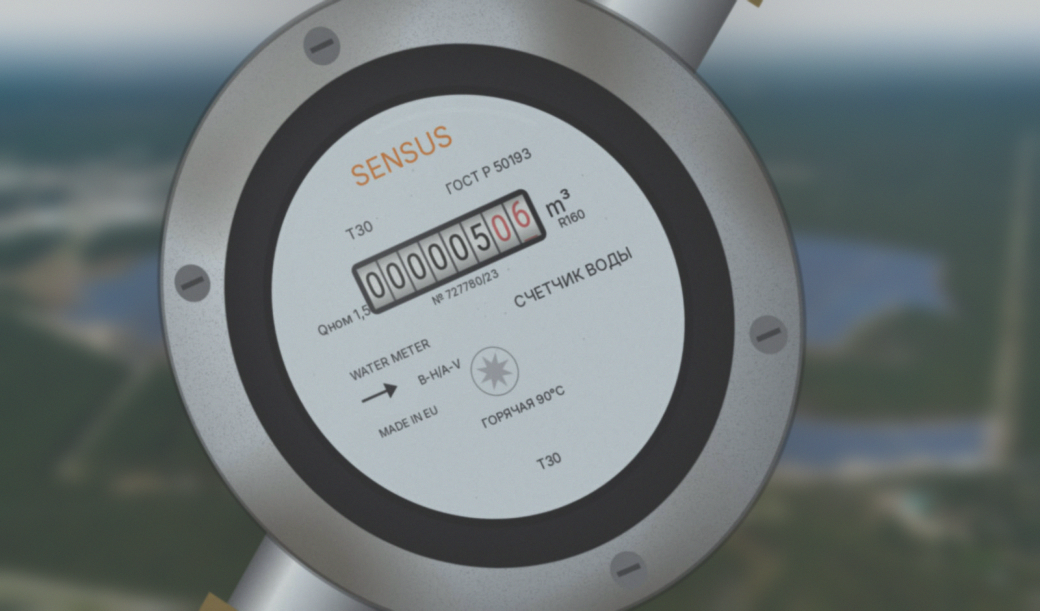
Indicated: 5.06 (m³)
